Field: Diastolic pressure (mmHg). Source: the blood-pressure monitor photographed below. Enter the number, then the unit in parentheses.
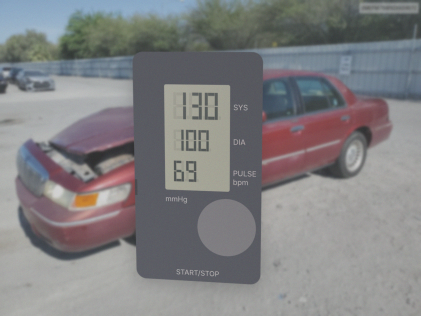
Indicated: 100 (mmHg)
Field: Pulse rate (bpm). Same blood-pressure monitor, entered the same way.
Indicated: 69 (bpm)
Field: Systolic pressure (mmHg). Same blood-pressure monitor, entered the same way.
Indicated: 130 (mmHg)
